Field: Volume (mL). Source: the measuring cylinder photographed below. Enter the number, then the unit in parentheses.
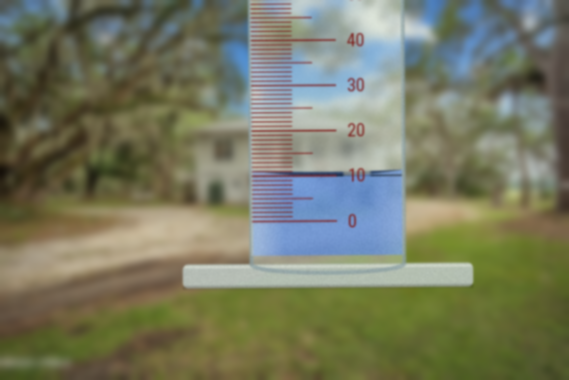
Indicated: 10 (mL)
